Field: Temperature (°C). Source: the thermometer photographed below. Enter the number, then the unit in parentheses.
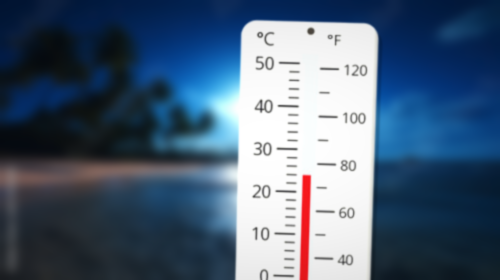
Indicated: 24 (°C)
